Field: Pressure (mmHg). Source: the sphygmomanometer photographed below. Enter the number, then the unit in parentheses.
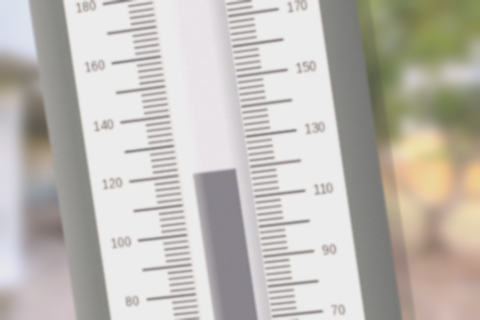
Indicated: 120 (mmHg)
